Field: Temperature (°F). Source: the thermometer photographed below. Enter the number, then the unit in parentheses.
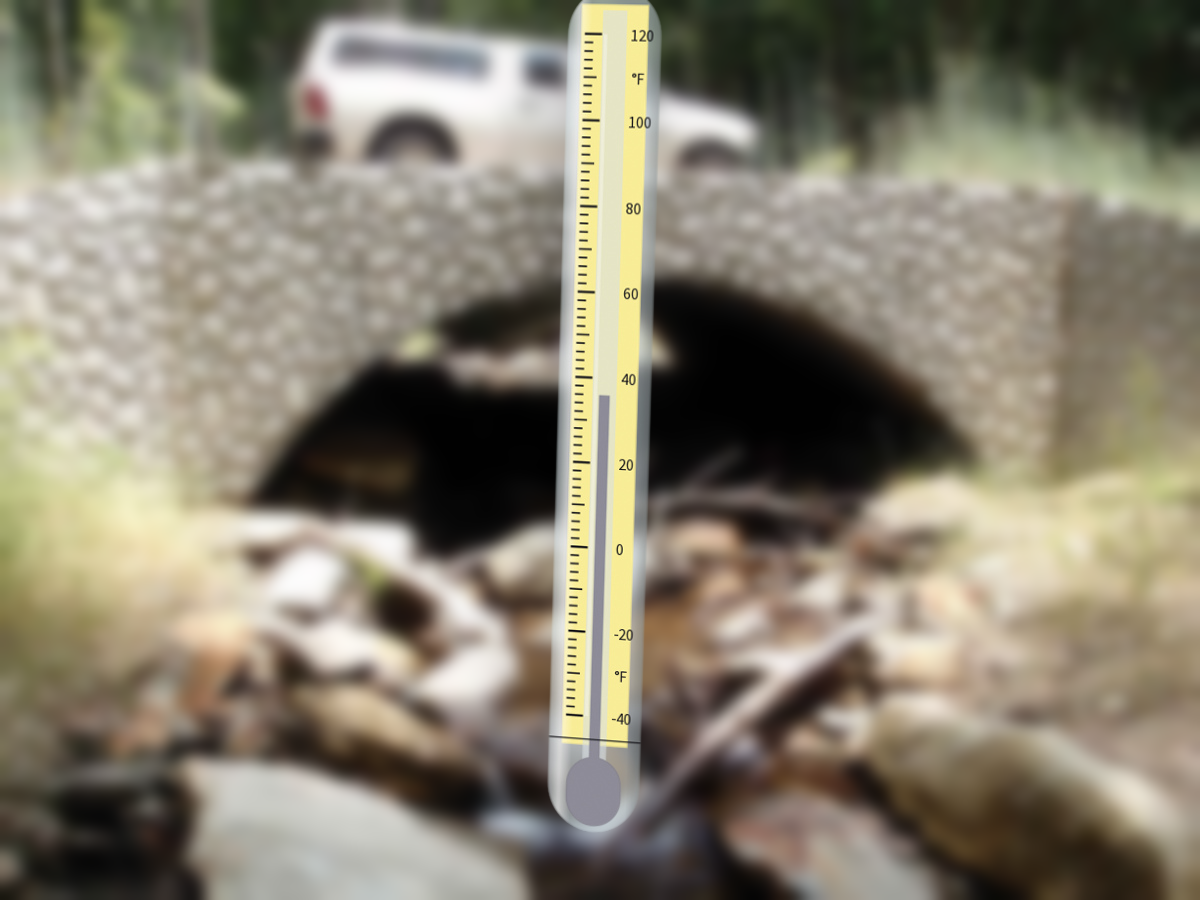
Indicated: 36 (°F)
